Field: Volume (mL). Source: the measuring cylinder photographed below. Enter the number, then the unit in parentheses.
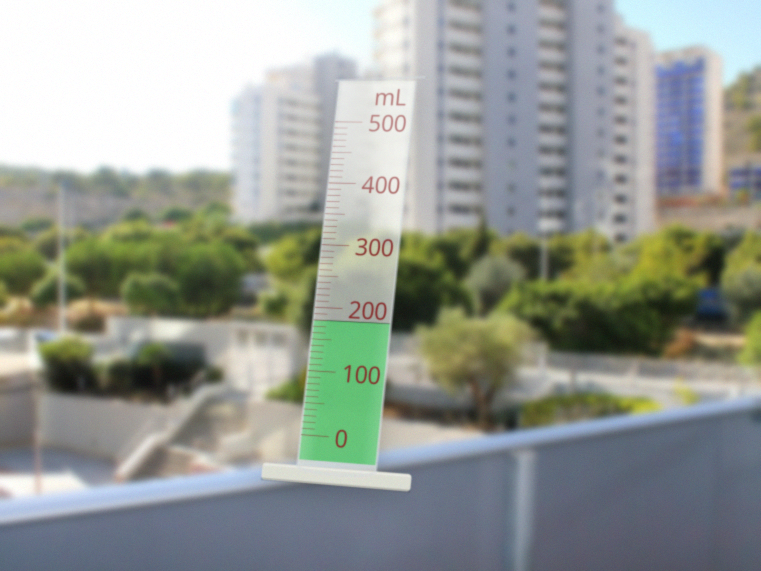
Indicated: 180 (mL)
